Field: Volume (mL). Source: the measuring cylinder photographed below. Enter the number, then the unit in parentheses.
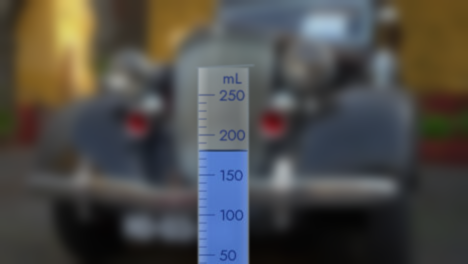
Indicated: 180 (mL)
